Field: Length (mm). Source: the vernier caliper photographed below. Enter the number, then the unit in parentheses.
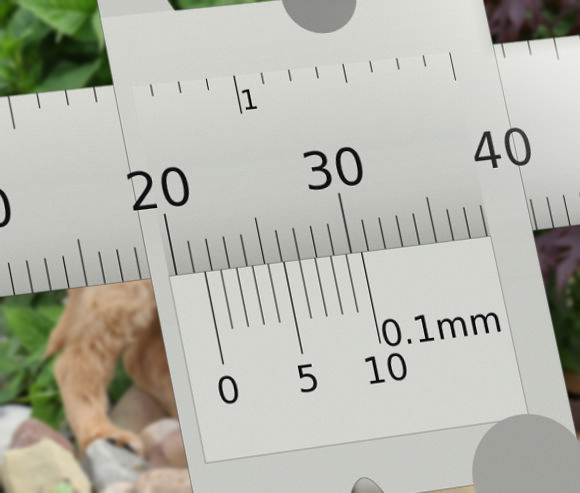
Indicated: 21.6 (mm)
